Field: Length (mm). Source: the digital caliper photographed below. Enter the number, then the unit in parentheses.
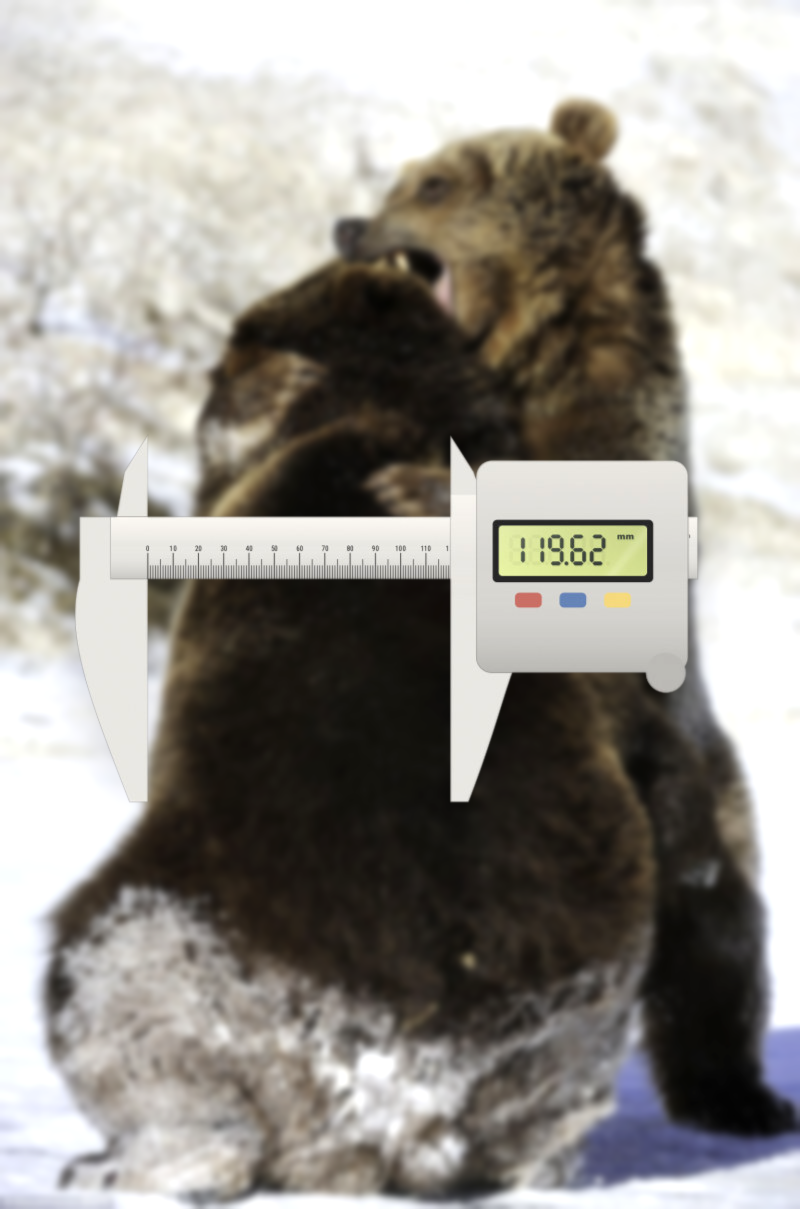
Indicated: 119.62 (mm)
